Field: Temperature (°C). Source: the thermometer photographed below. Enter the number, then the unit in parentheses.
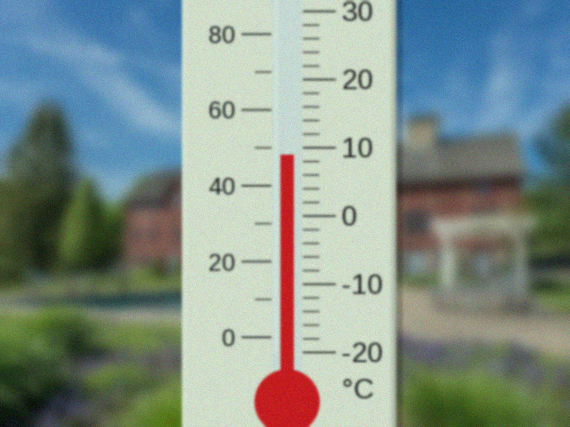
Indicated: 9 (°C)
